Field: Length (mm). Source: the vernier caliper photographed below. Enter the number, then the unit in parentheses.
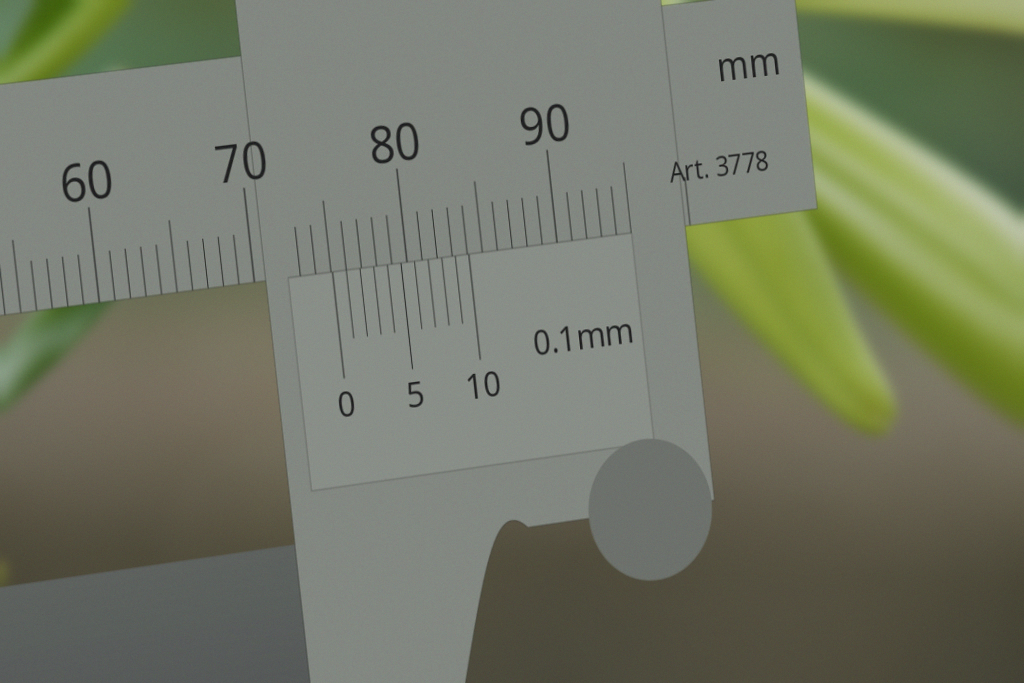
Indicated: 75.1 (mm)
